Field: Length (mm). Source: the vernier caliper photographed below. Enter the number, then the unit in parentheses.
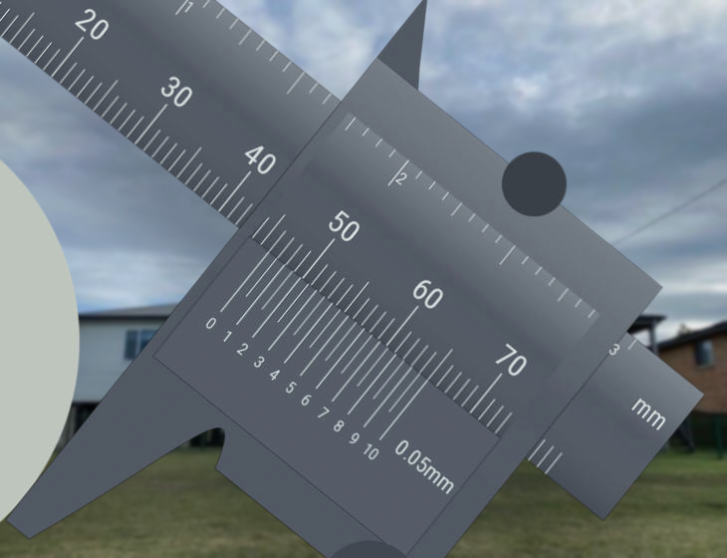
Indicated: 46.0 (mm)
